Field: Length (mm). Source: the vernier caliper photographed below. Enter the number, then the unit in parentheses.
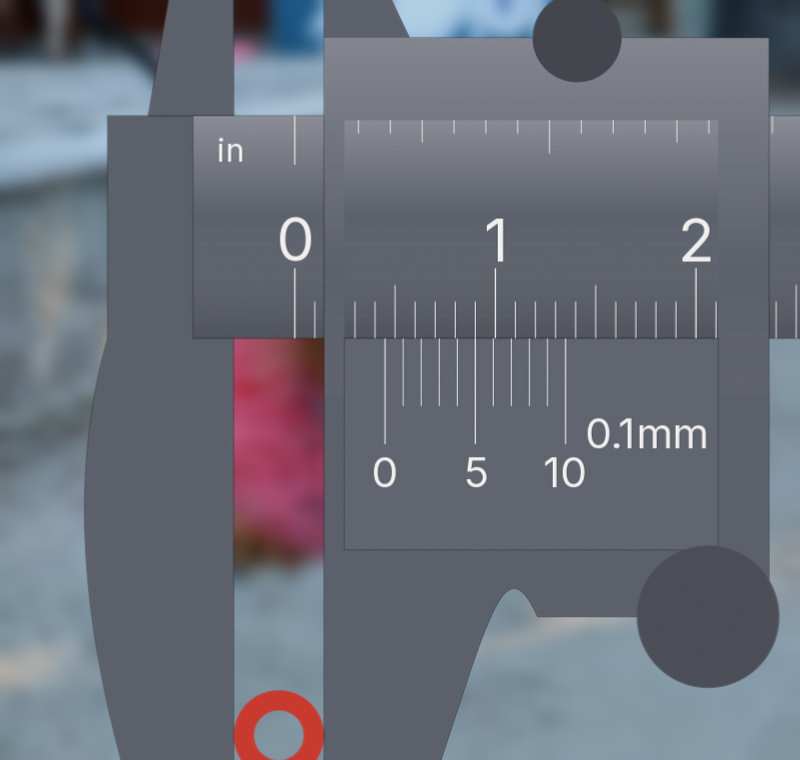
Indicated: 4.5 (mm)
